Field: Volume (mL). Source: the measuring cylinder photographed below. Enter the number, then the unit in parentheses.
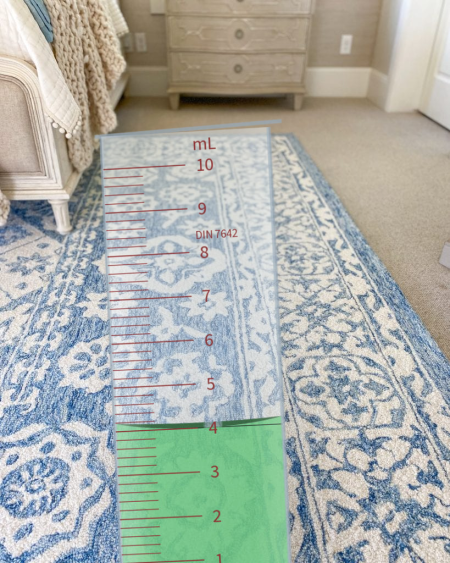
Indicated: 4 (mL)
